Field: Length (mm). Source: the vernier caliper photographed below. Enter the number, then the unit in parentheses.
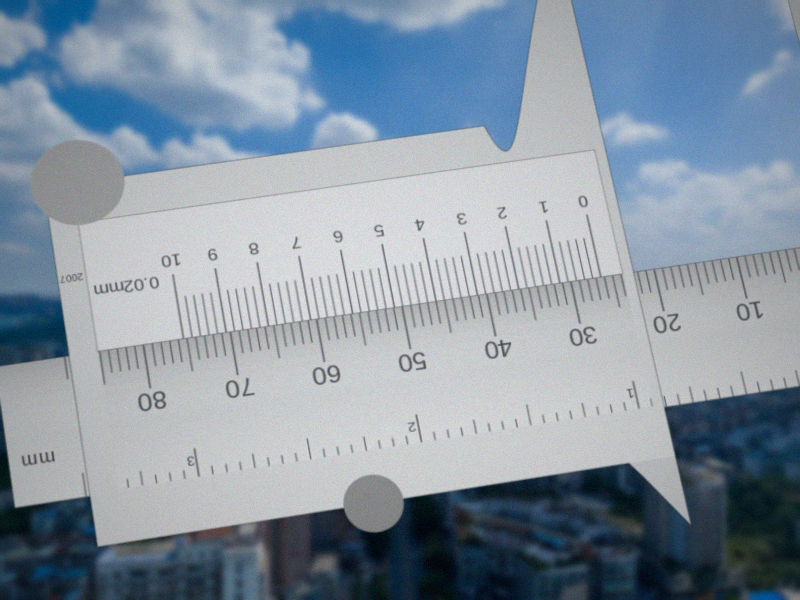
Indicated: 26.4 (mm)
